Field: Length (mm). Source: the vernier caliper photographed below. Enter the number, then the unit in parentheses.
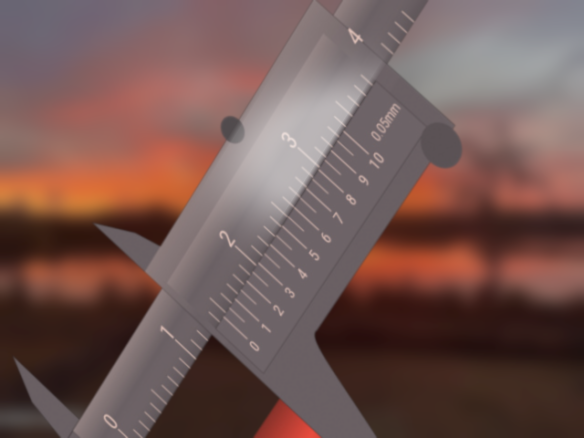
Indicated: 14.6 (mm)
